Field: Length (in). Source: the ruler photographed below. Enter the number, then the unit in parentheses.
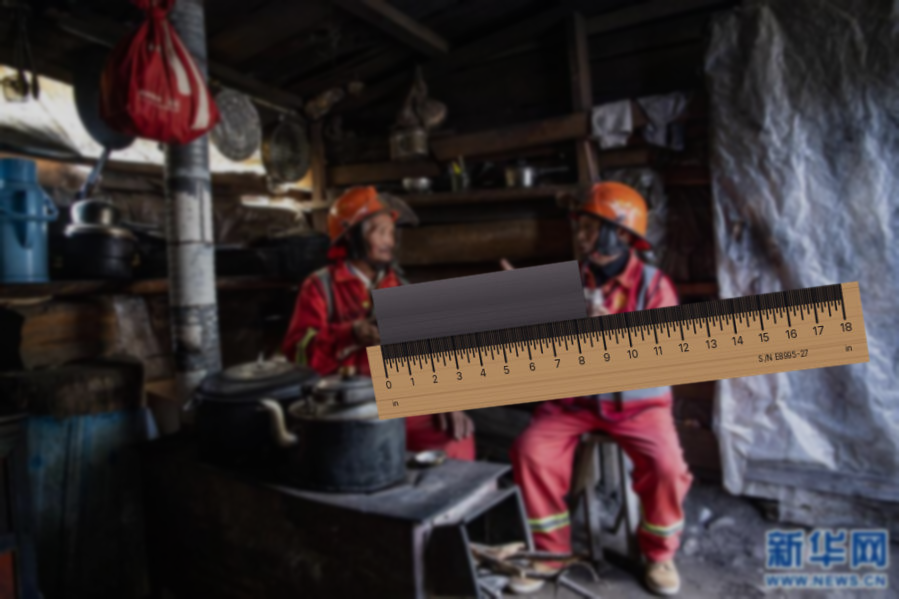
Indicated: 8.5 (in)
